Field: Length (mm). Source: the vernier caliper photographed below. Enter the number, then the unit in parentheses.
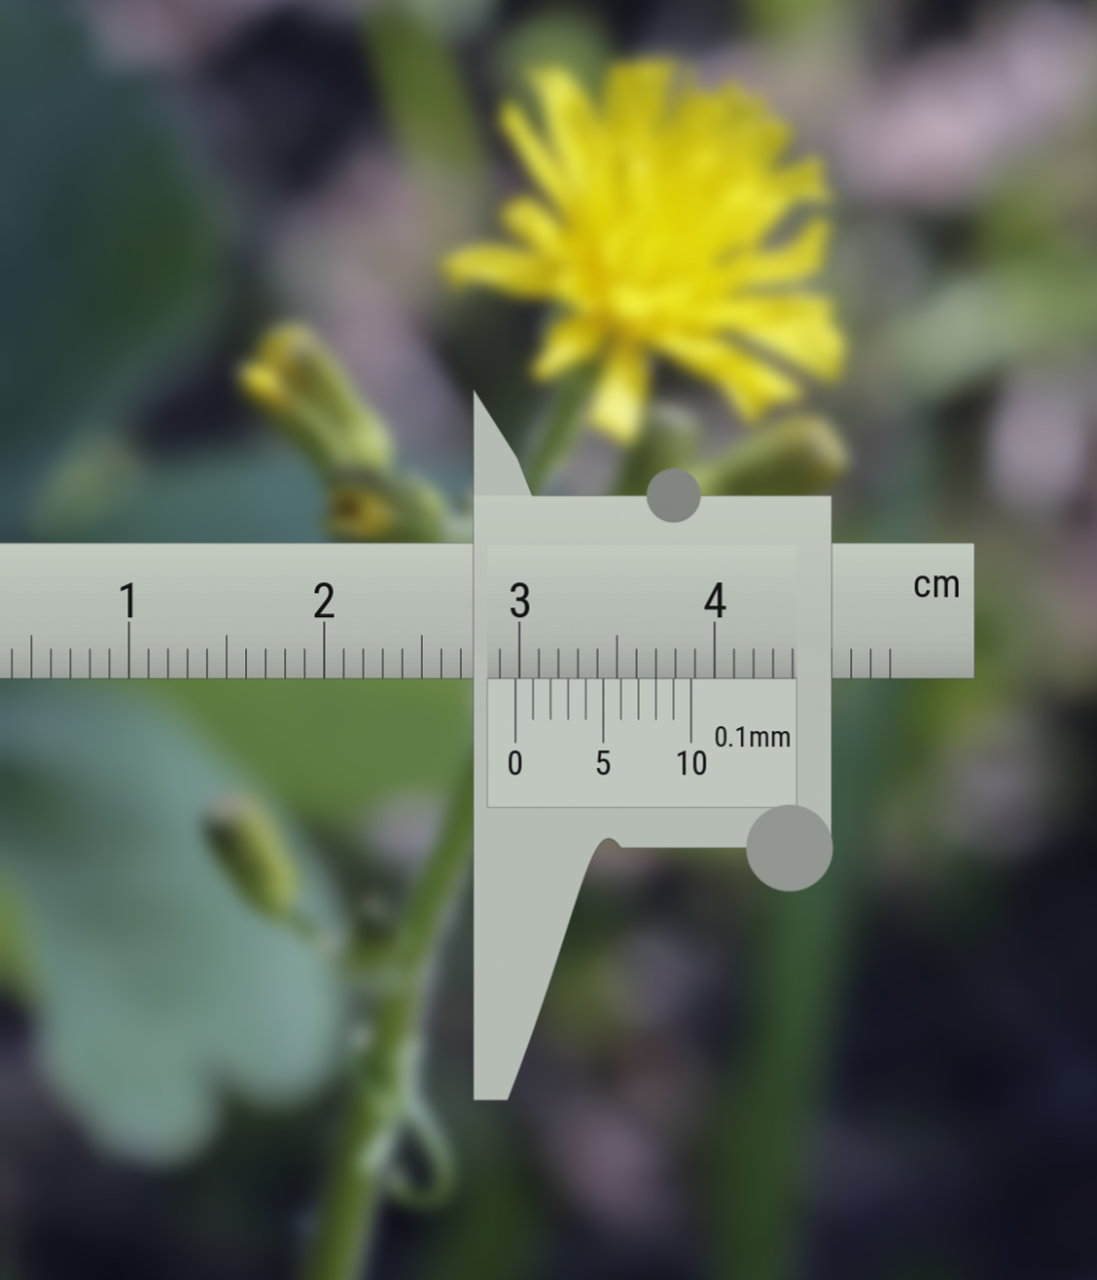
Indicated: 29.8 (mm)
